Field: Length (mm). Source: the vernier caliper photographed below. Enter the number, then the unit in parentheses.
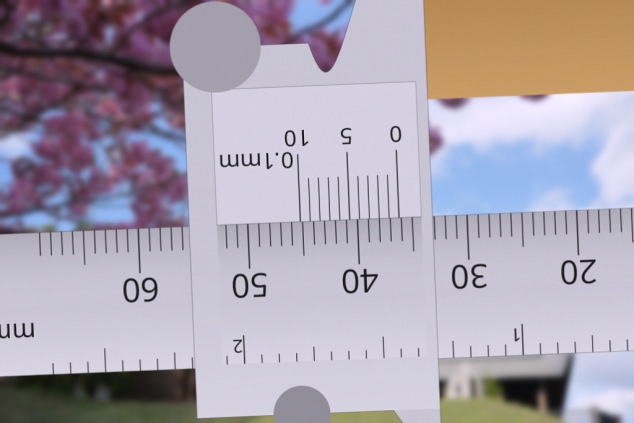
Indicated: 36.2 (mm)
